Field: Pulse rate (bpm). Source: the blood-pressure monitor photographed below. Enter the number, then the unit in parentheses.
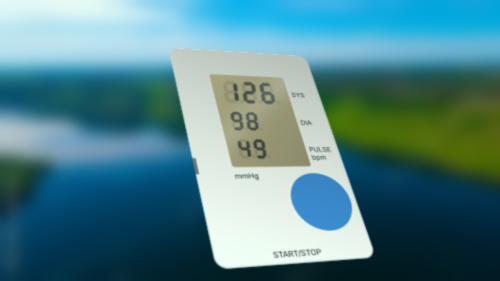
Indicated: 49 (bpm)
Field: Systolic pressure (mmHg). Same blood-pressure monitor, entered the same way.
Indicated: 126 (mmHg)
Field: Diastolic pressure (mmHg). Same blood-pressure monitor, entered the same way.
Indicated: 98 (mmHg)
